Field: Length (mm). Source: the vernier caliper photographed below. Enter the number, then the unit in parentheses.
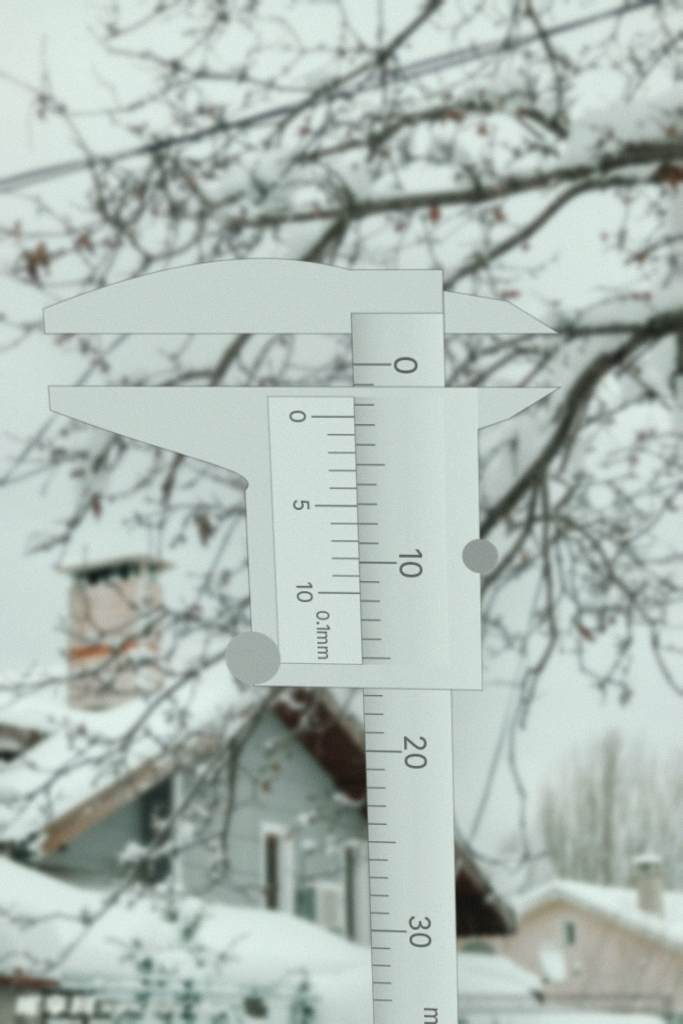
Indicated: 2.6 (mm)
